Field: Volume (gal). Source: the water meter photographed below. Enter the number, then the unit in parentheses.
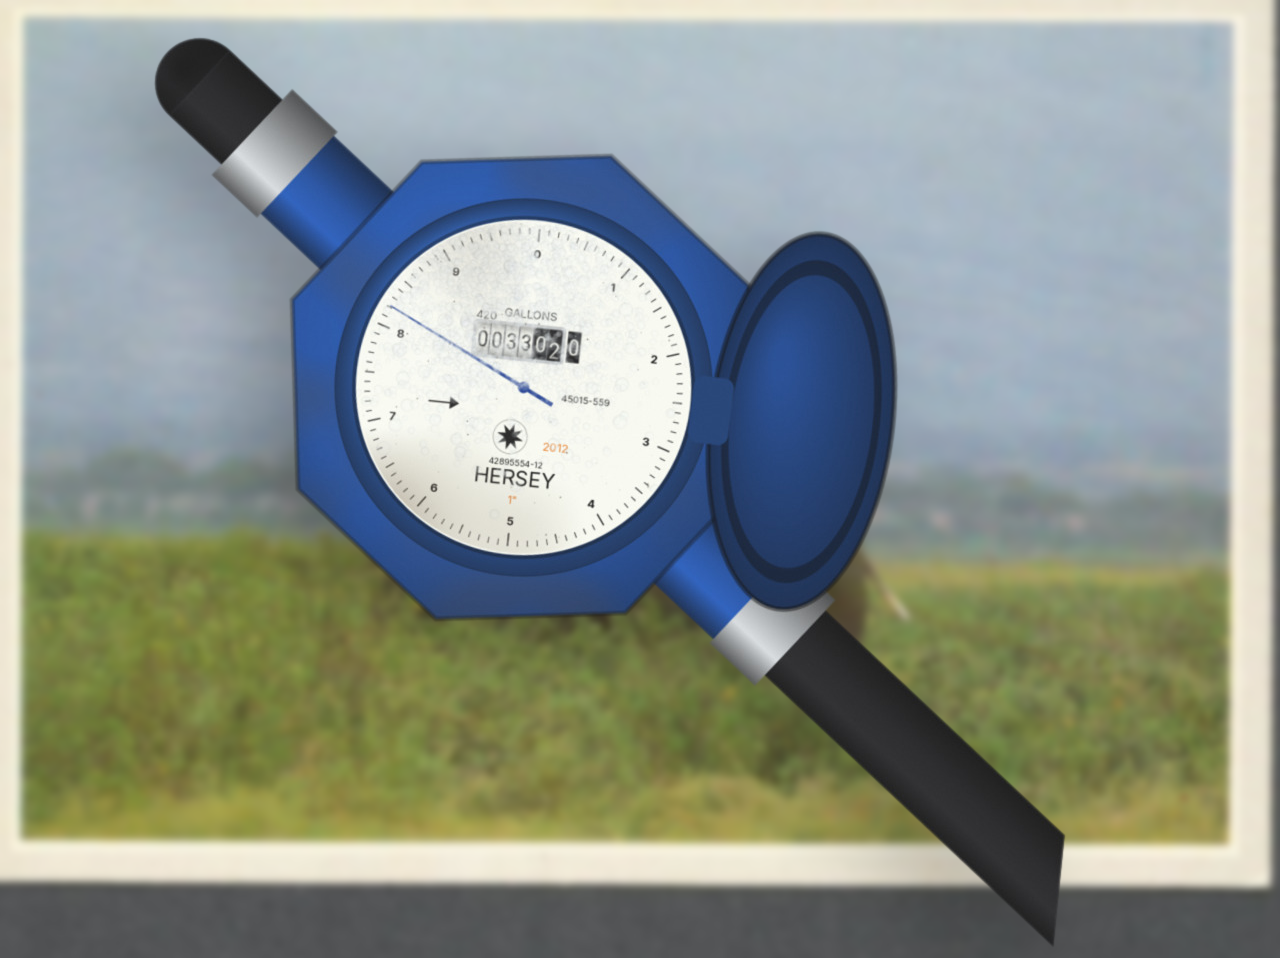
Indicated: 33018.2 (gal)
